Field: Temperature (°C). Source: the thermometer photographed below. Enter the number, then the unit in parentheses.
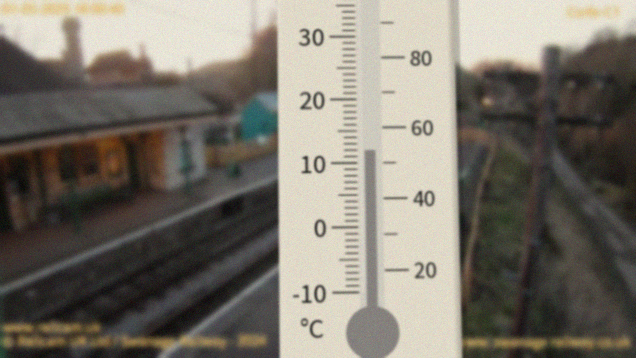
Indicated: 12 (°C)
